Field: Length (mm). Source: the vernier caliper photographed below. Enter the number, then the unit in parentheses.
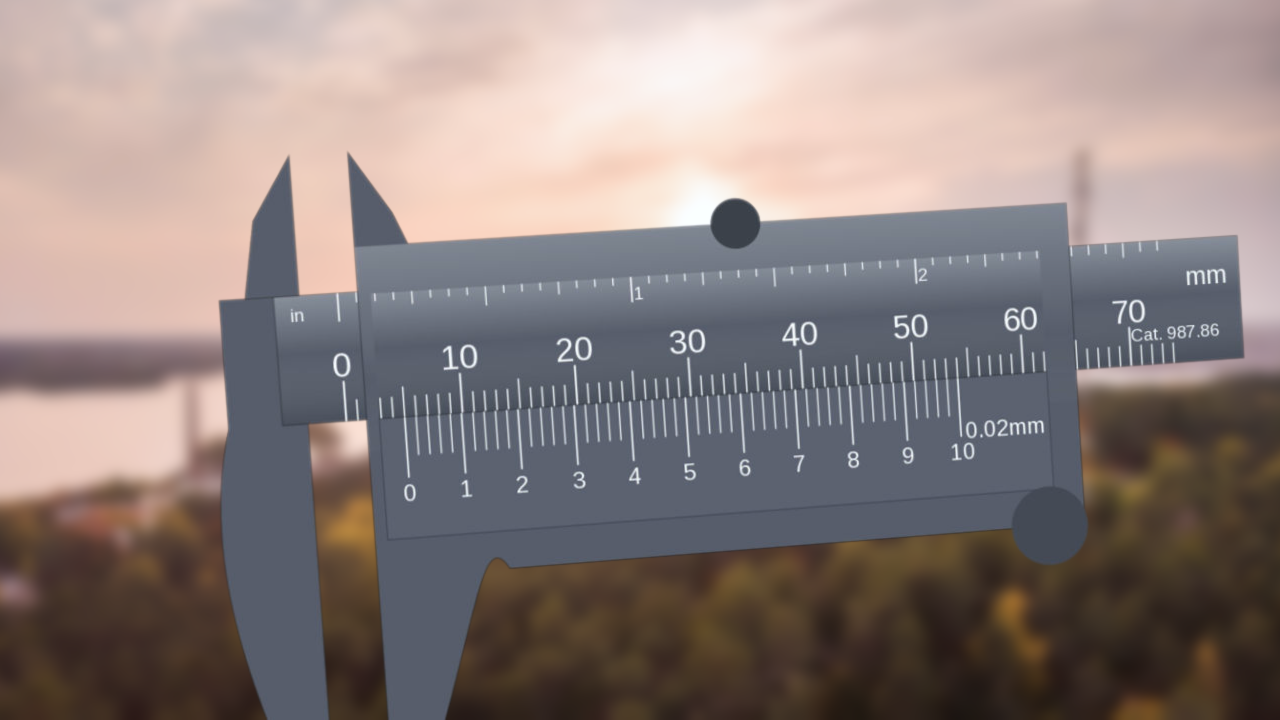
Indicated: 5.0 (mm)
